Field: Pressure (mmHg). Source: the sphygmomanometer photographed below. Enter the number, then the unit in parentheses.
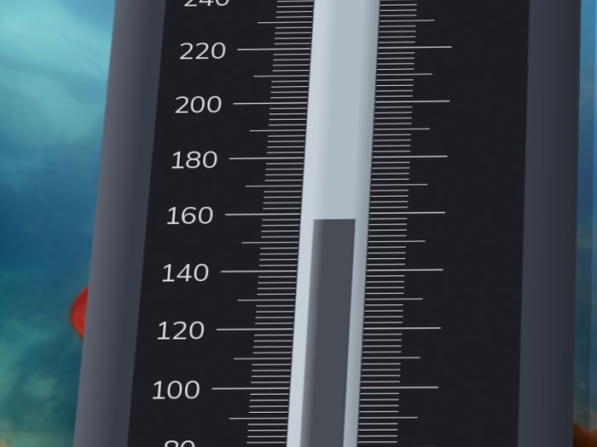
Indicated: 158 (mmHg)
